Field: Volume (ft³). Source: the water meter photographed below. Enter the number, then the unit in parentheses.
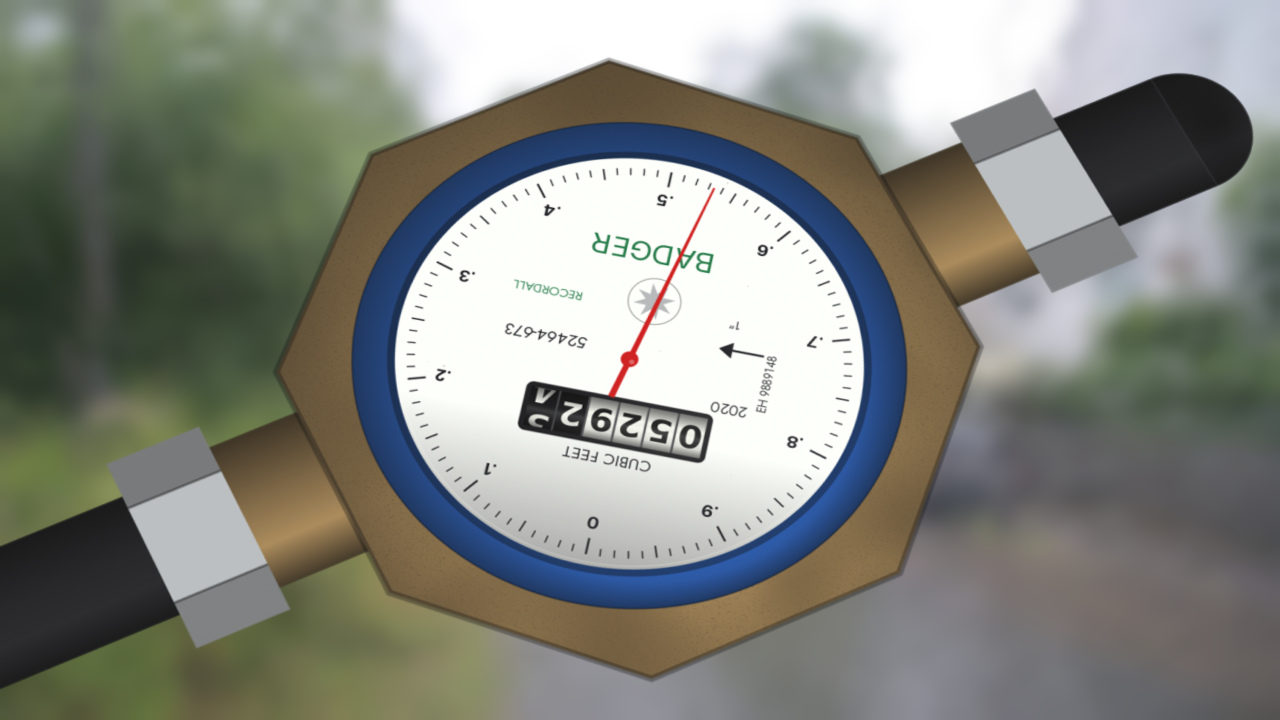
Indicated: 52923.53 (ft³)
